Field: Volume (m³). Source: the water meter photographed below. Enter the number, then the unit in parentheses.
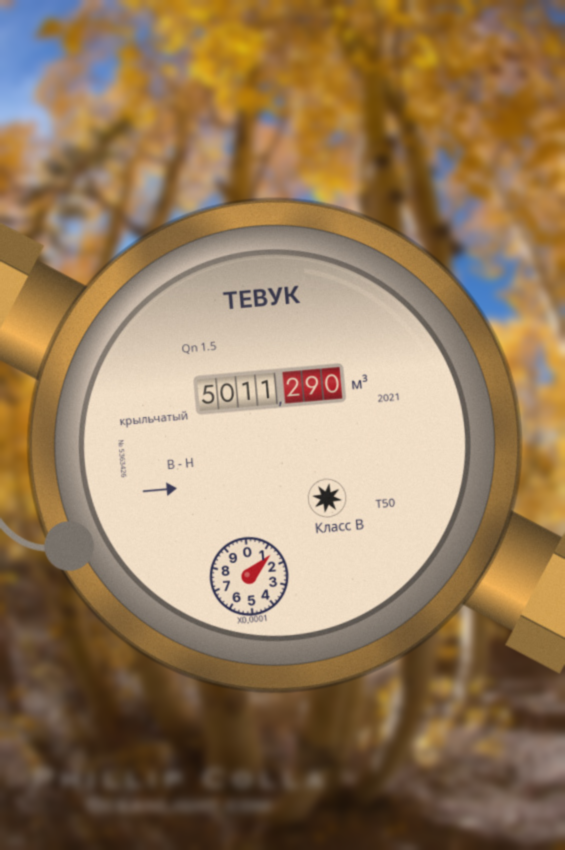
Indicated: 5011.2901 (m³)
